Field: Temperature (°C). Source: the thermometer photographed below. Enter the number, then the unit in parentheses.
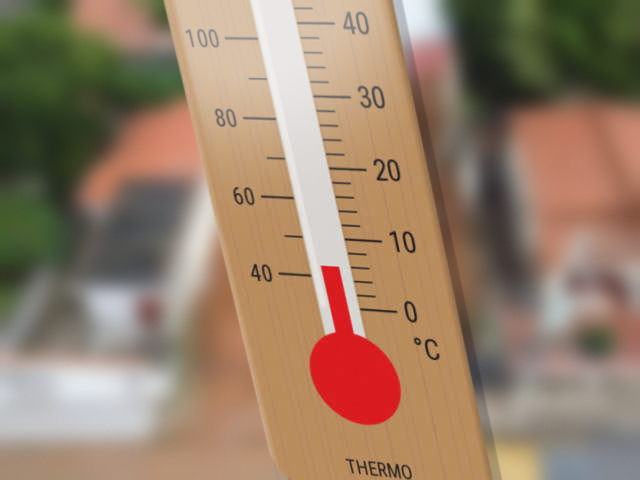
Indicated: 6 (°C)
